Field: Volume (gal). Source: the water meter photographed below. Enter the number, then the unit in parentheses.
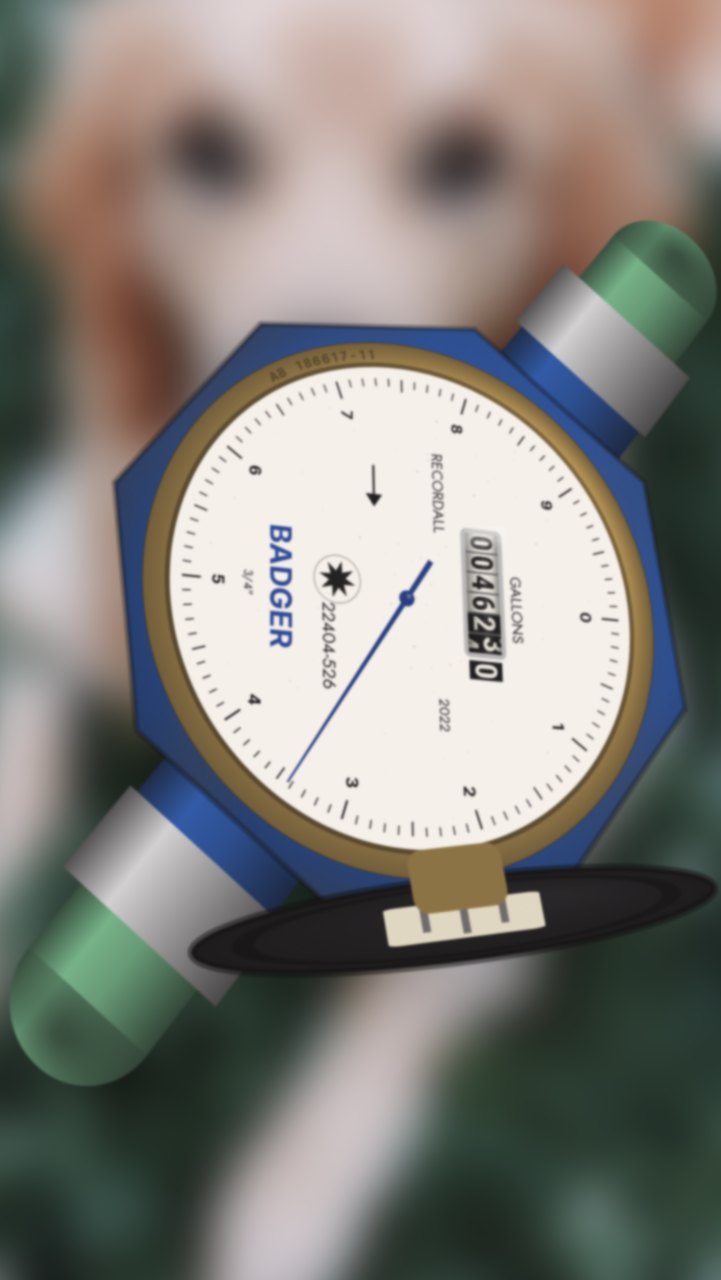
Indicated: 46233.4 (gal)
